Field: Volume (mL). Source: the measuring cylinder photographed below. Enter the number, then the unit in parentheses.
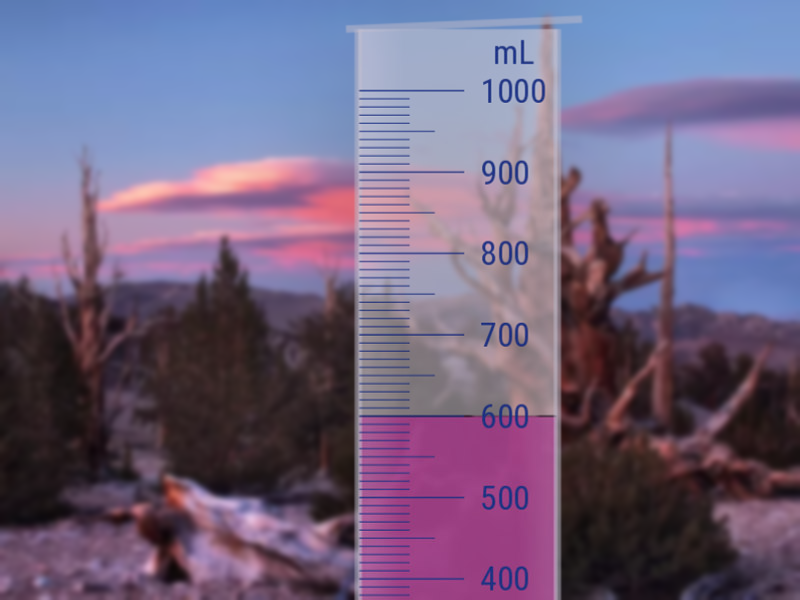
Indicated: 600 (mL)
